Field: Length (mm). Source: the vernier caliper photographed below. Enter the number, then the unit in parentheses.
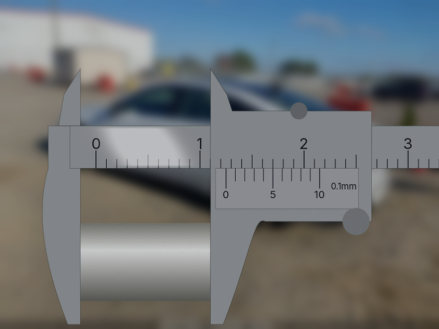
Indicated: 12.5 (mm)
